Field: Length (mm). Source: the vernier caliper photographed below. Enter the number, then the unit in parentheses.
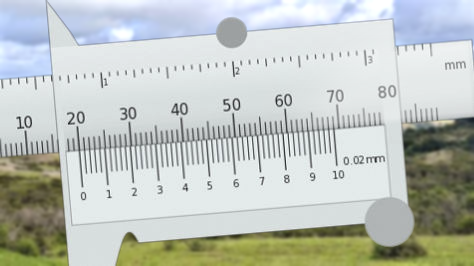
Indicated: 20.0 (mm)
